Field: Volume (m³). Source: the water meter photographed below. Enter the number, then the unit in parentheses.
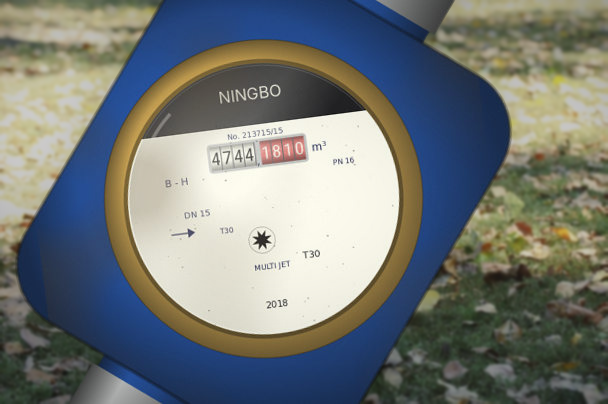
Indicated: 4744.1810 (m³)
